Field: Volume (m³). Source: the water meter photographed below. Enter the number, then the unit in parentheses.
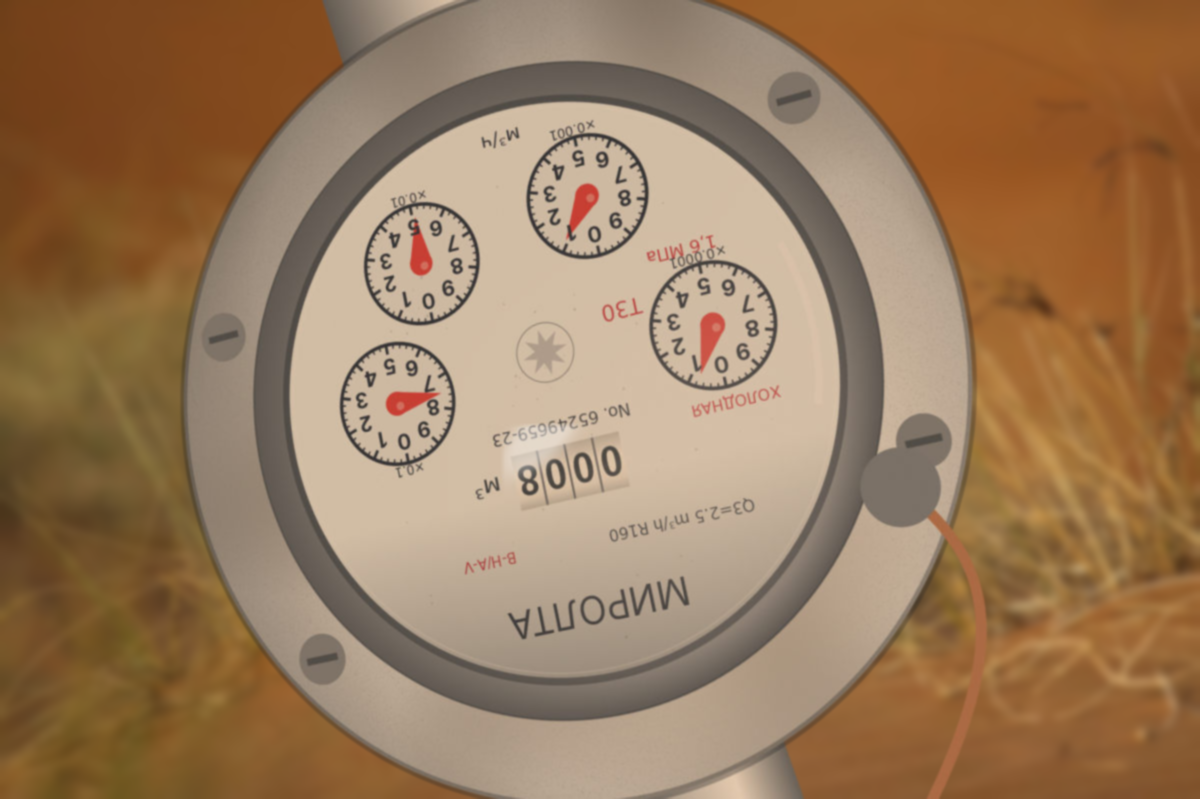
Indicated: 8.7510 (m³)
